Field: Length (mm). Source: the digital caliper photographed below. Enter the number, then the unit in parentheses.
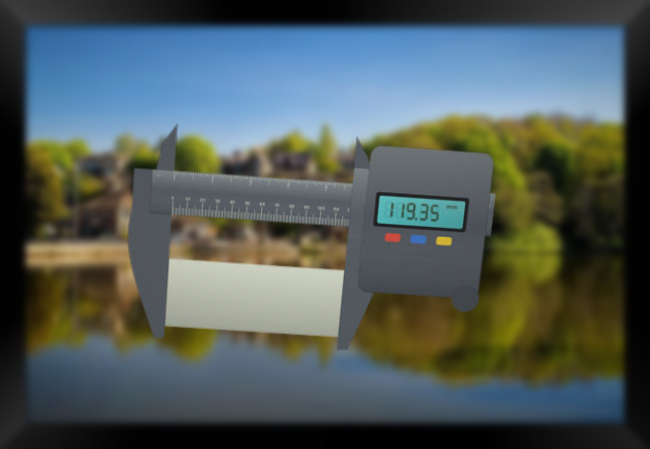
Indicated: 119.35 (mm)
